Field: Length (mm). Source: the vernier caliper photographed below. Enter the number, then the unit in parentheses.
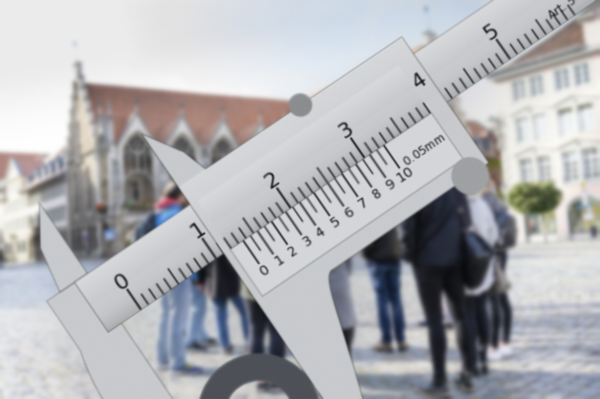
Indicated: 13.6 (mm)
